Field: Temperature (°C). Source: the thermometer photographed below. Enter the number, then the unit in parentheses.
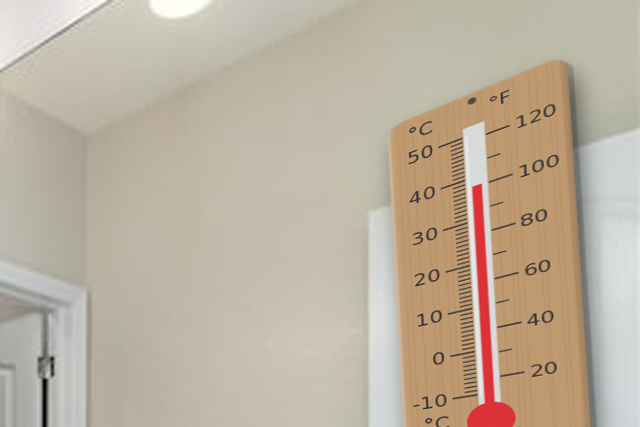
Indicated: 38 (°C)
